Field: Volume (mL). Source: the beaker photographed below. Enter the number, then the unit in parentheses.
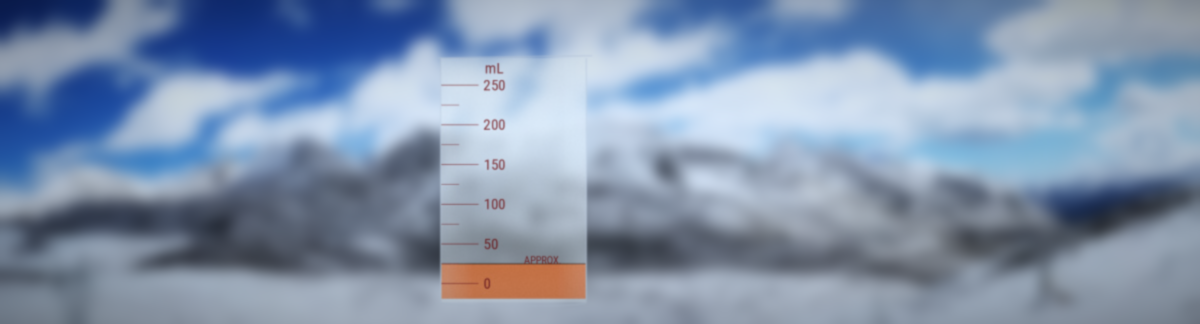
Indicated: 25 (mL)
